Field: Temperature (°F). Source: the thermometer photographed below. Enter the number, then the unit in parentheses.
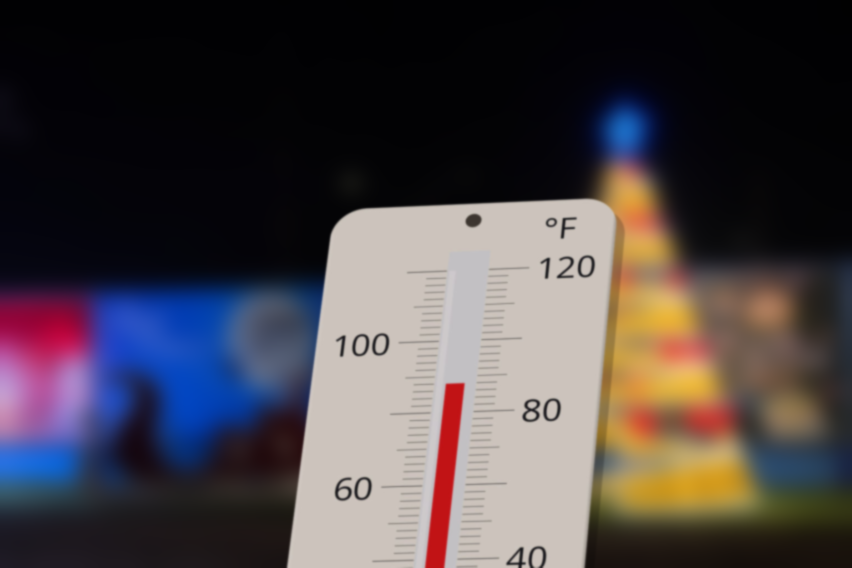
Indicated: 88 (°F)
